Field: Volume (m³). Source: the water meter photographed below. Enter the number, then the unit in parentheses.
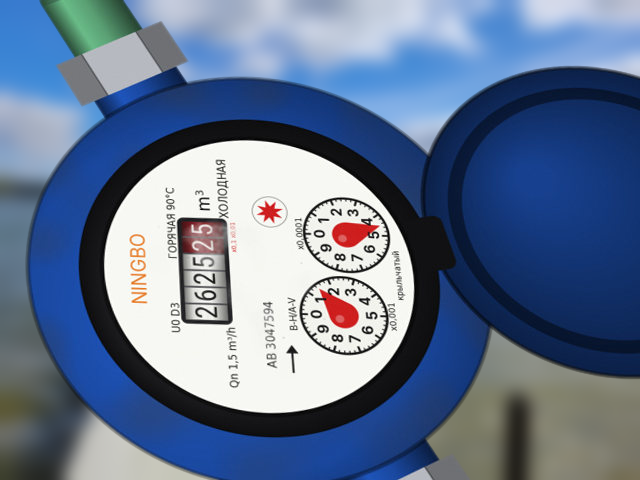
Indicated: 2625.2514 (m³)
